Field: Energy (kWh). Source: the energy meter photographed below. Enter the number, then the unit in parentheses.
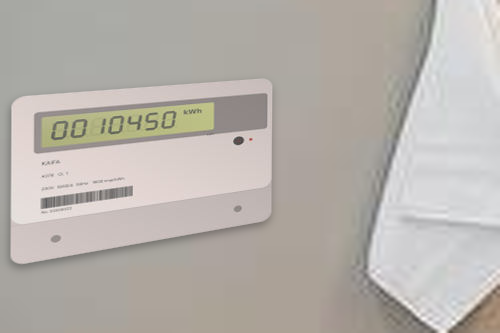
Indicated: 10450 (kWh)
